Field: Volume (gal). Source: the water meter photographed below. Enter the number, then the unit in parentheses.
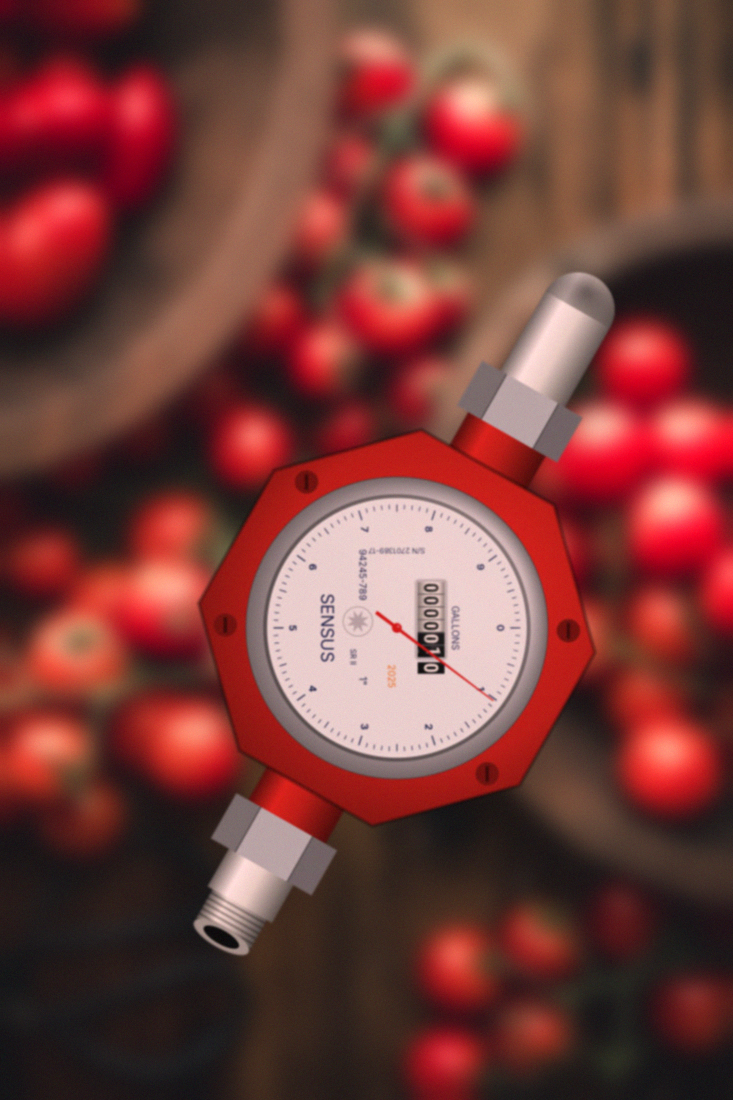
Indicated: 11.0 (gal)
